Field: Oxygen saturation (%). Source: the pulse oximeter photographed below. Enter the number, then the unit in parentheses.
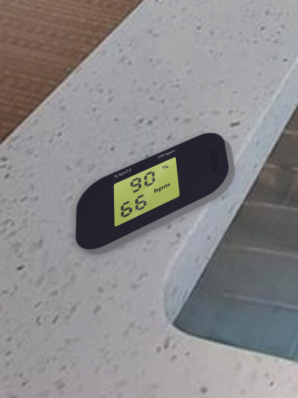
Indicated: 90 (%)
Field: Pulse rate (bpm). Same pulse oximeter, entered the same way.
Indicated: 66 (bpm)
